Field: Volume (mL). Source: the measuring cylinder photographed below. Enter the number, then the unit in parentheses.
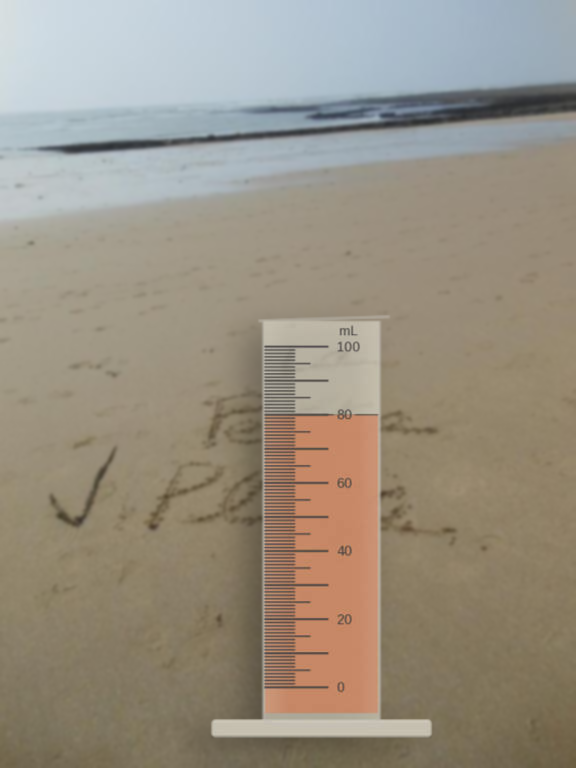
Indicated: 80 (mL)
